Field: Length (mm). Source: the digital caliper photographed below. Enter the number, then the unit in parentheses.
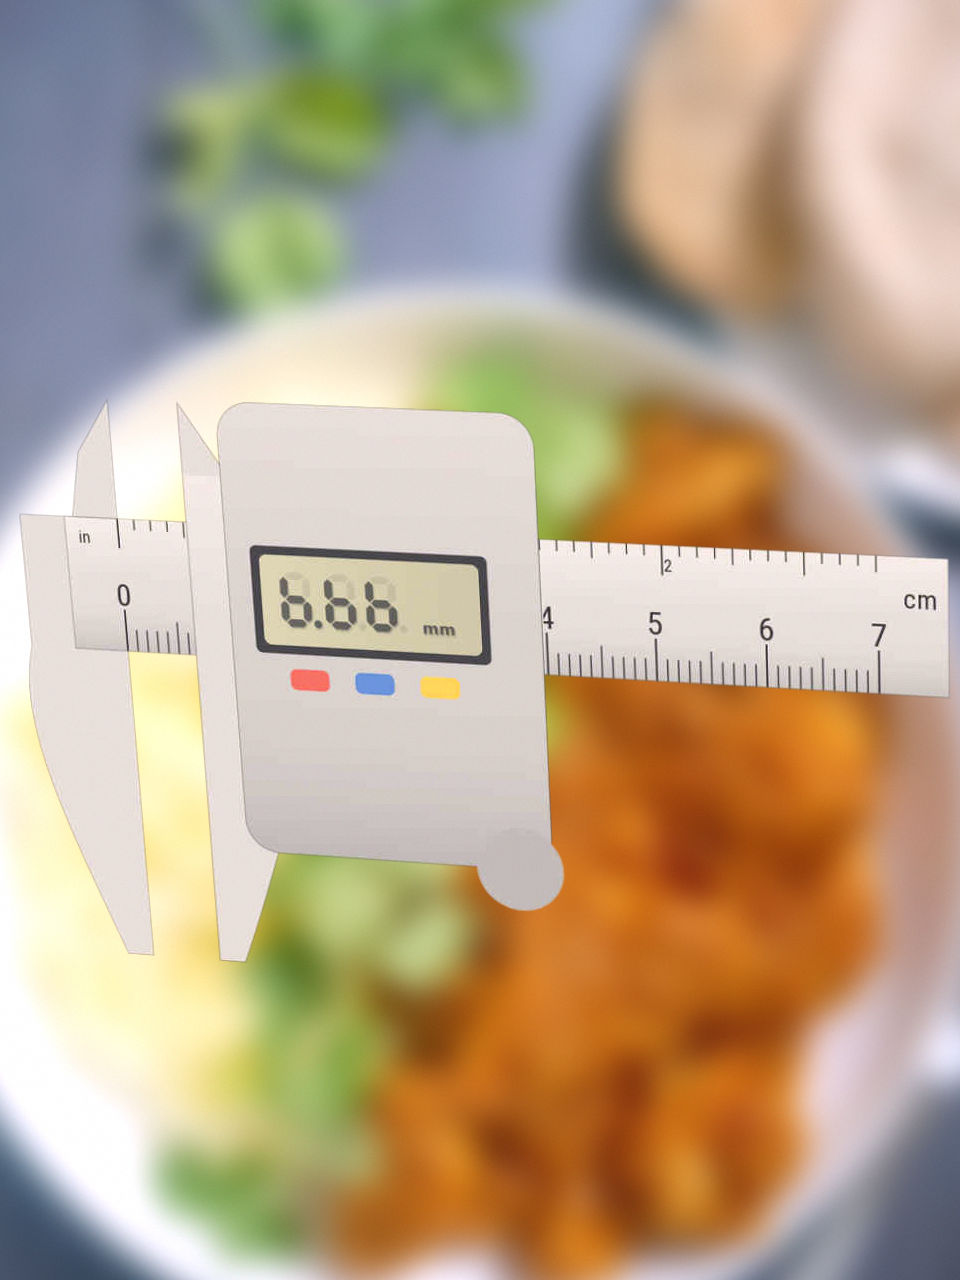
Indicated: 6.66 (mm)
